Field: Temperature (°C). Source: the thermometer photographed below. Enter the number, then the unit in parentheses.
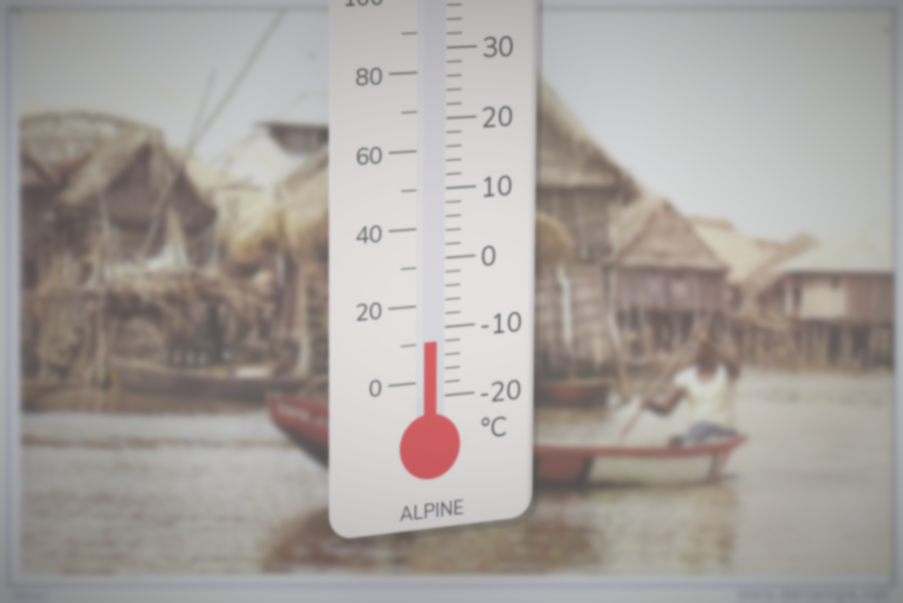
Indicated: -12 (°C)
